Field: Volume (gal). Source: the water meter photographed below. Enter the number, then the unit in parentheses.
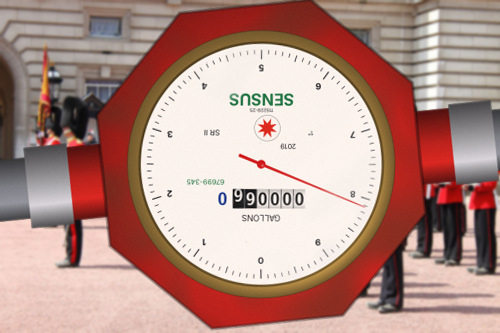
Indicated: 658.1 (gal)
